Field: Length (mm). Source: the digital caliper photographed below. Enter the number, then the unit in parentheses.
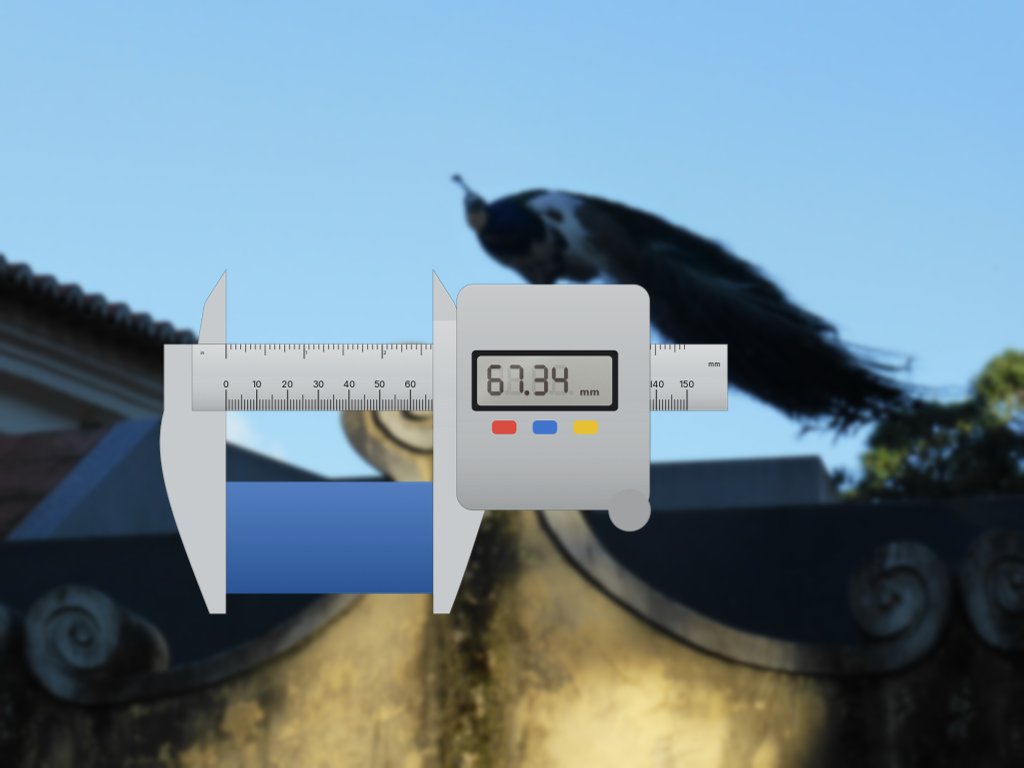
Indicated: 67.34 (mm)
